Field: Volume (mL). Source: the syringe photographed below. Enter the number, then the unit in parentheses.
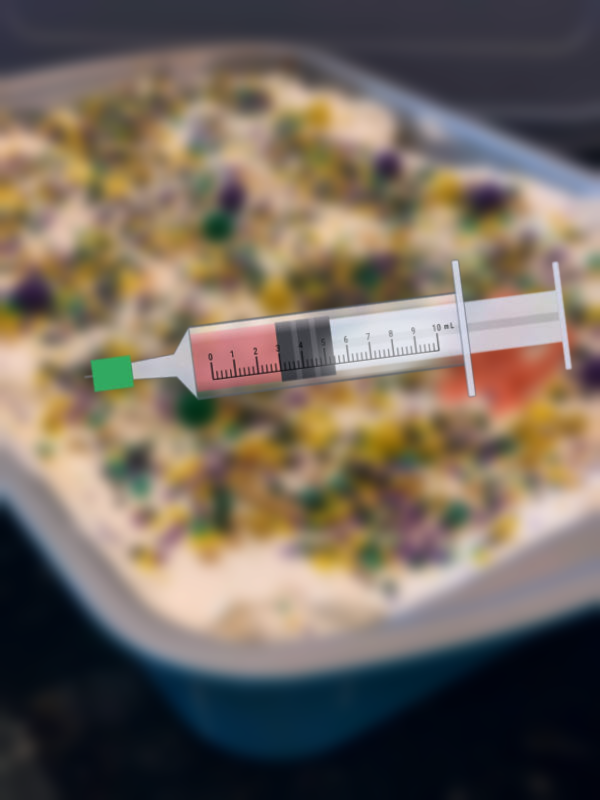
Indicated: 3 (mL)
